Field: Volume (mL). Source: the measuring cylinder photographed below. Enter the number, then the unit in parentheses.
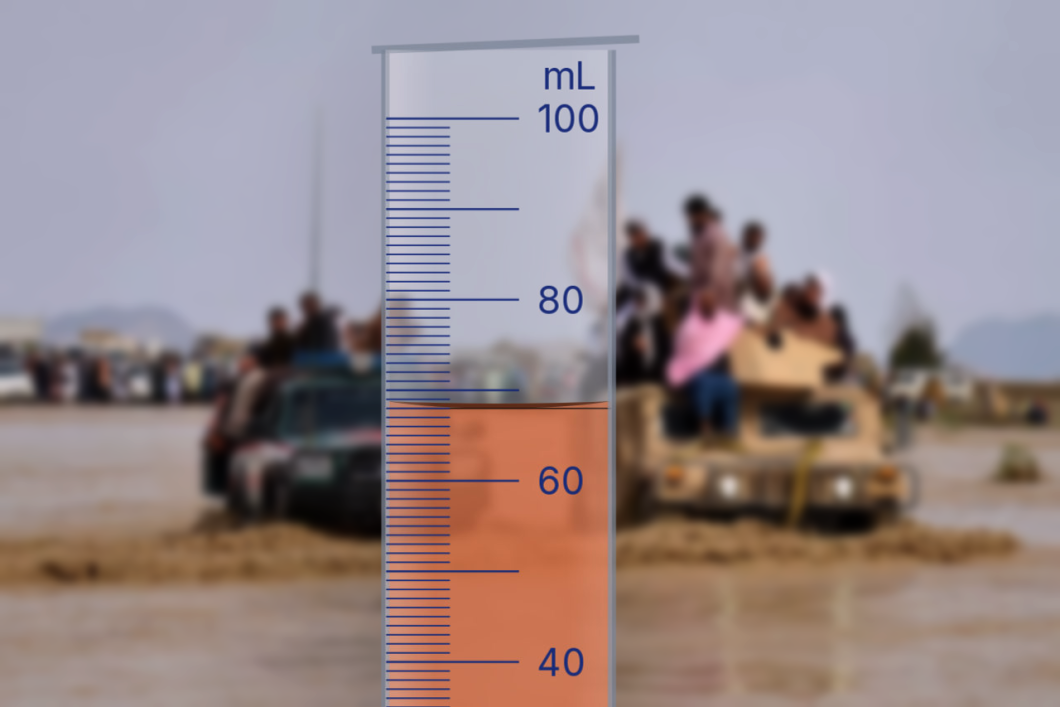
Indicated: 68 (mL)
